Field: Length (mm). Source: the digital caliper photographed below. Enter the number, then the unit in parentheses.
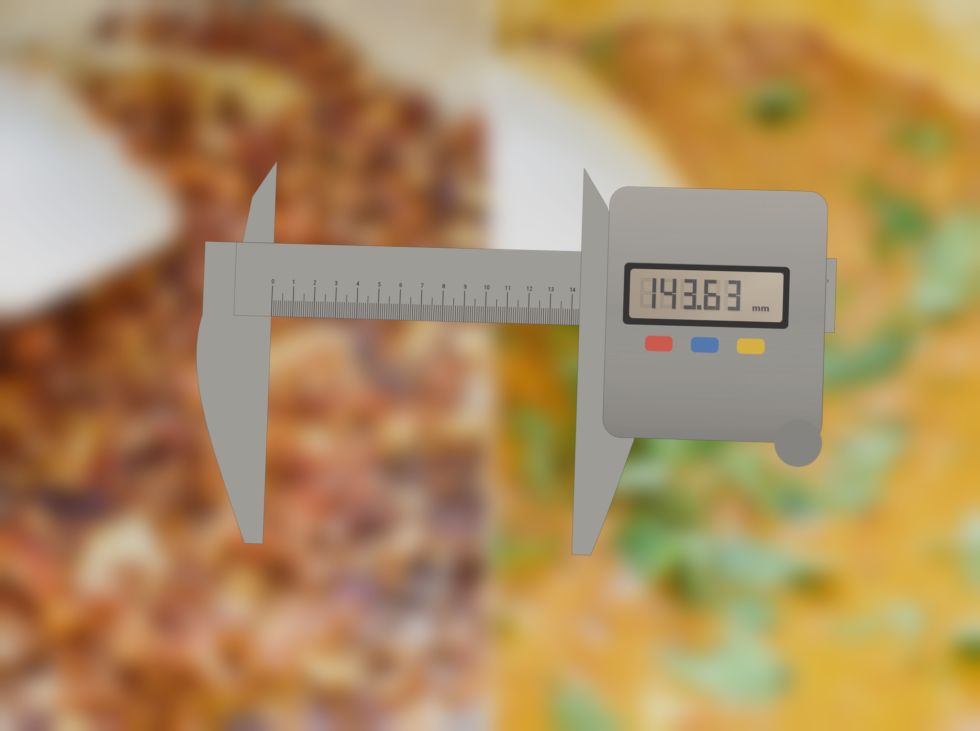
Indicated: 143.63 (mm)
